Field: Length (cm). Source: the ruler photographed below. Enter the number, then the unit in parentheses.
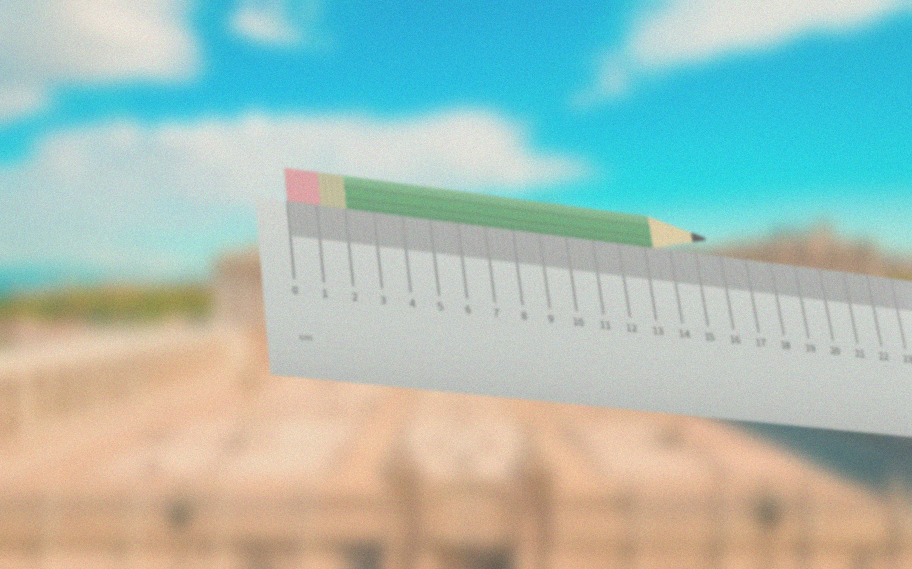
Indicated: 15.5 (cm)
